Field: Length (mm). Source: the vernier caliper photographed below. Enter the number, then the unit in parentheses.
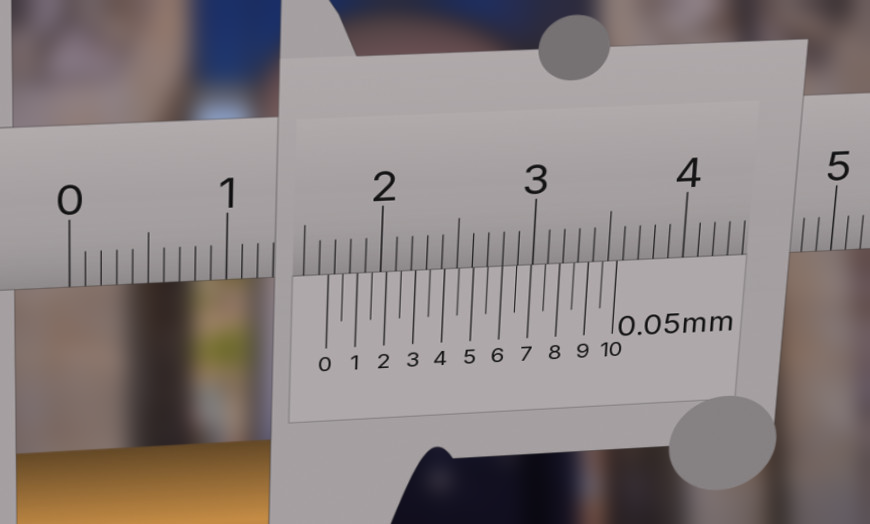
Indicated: 16.6 (mm)
